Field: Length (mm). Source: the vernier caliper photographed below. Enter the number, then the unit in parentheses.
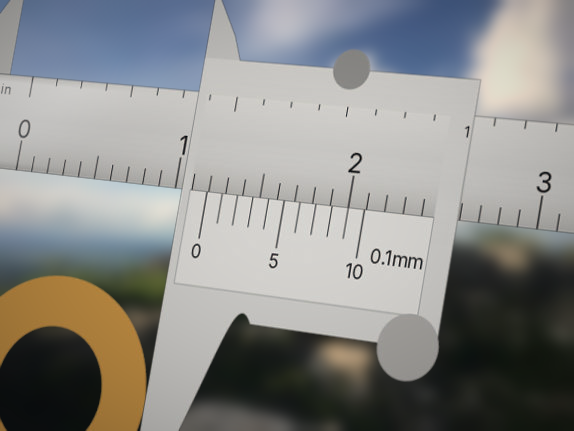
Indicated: 11.9 (mm)
